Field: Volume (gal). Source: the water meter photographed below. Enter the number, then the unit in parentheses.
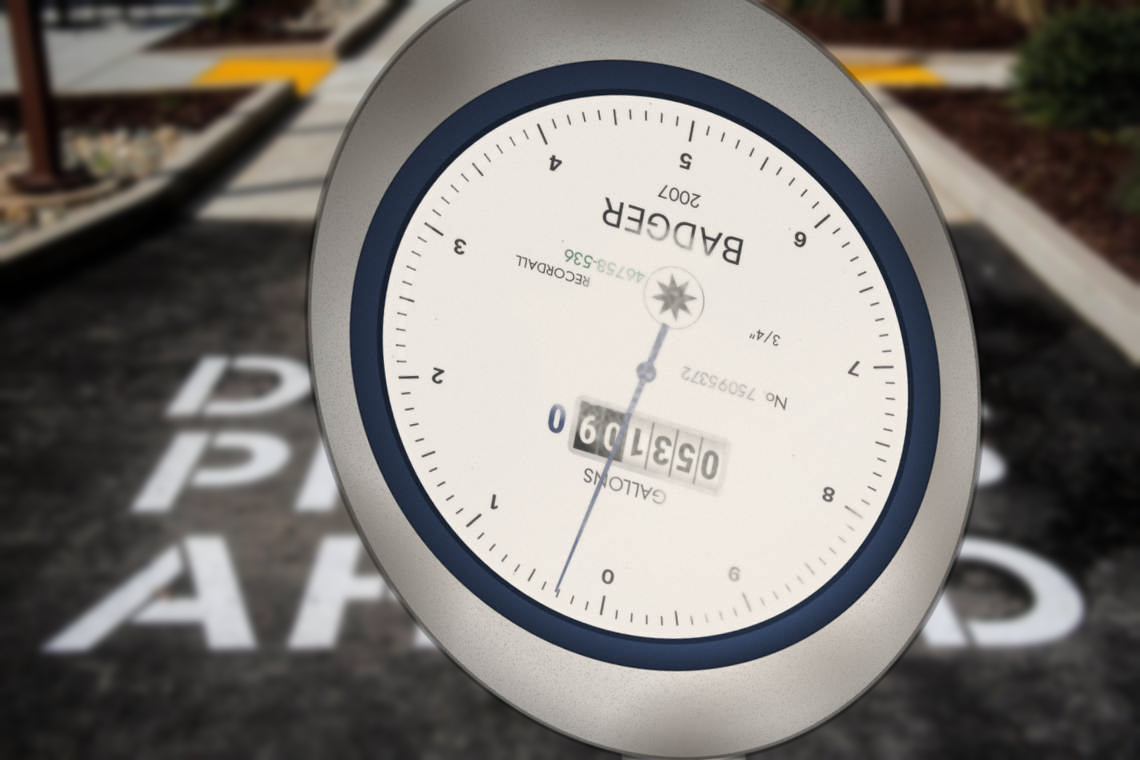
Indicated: 531090.3 (gal)
